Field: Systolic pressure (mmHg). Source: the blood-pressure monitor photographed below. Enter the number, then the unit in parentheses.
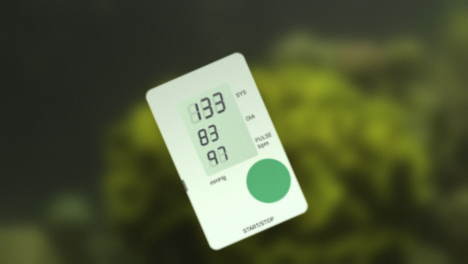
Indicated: 133 (mmHg)
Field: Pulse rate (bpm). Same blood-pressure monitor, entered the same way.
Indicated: 97 (bpm)
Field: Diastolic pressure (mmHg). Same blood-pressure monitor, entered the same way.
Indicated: 83 (mmHg)
